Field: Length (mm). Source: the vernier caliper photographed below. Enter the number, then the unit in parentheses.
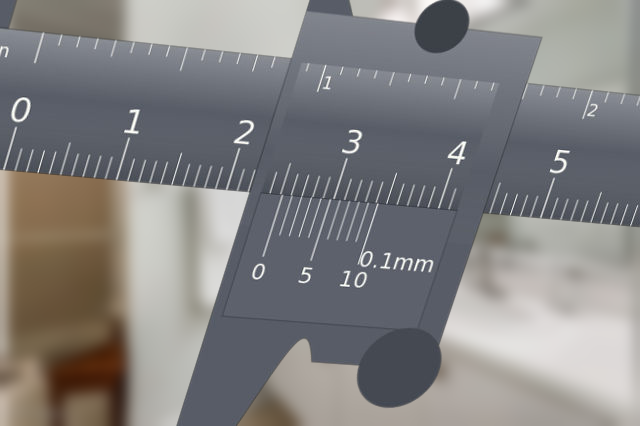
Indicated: 25.2 (mm)
